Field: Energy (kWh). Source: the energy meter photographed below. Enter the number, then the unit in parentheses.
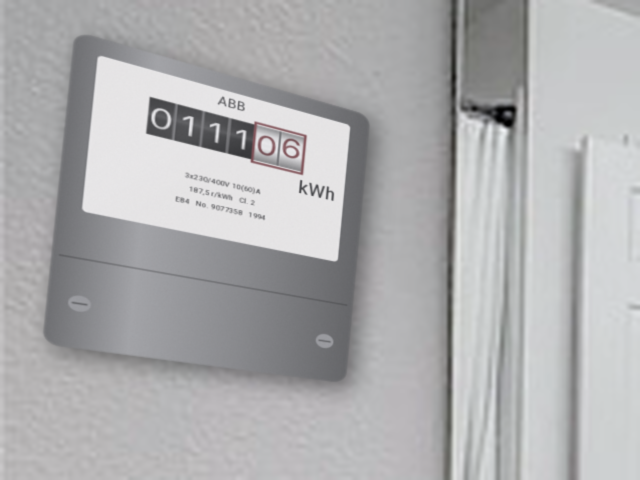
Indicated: 111.06 (kWh)
